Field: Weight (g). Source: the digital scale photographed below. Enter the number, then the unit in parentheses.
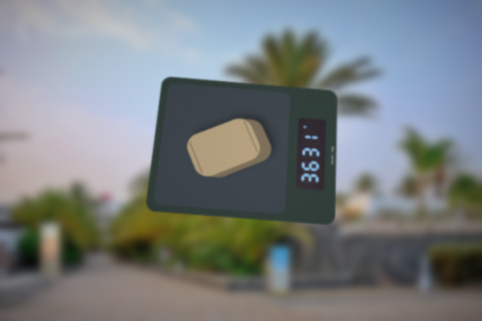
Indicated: 3631 (g)
